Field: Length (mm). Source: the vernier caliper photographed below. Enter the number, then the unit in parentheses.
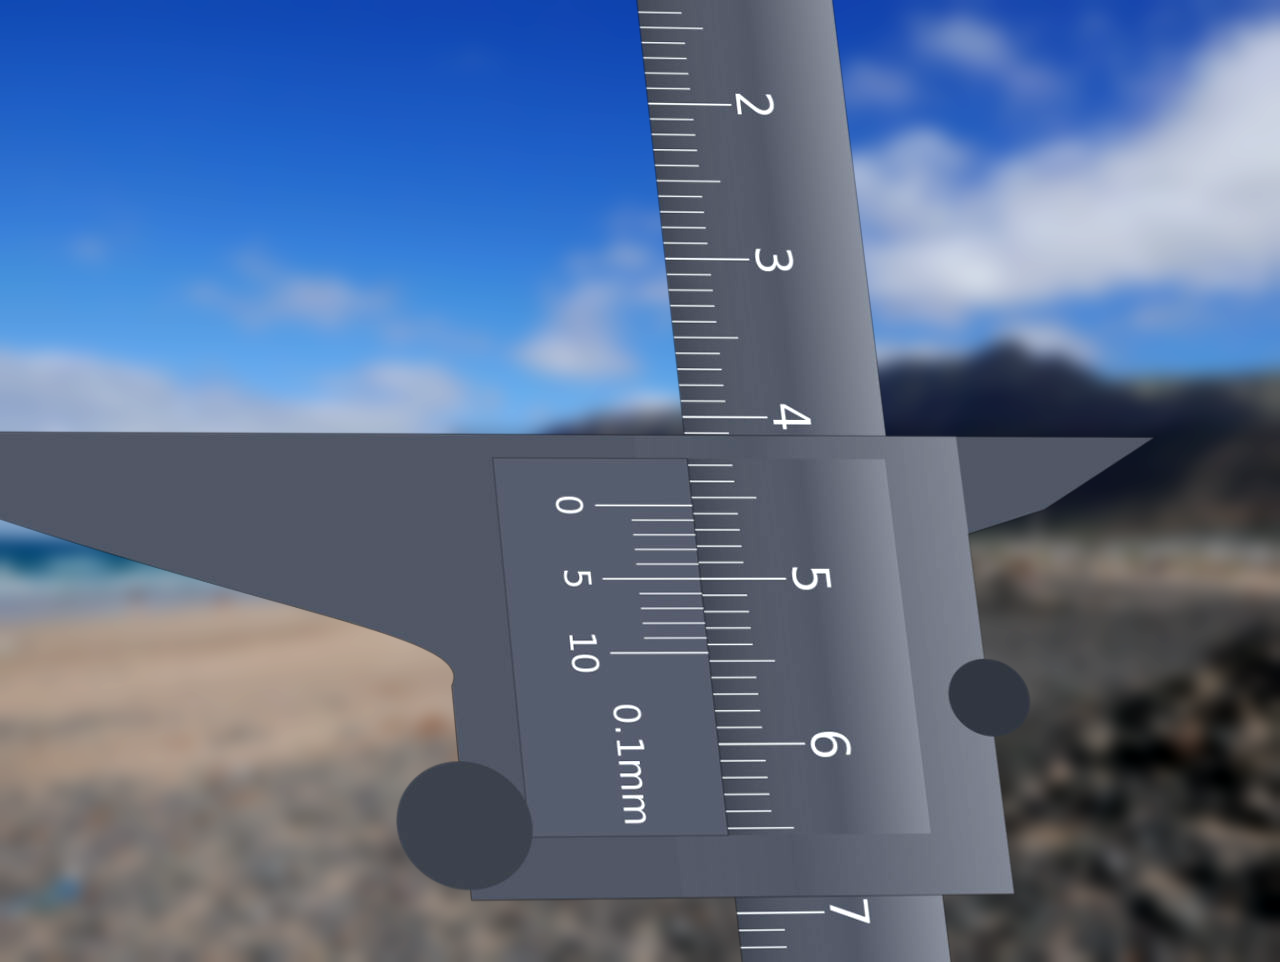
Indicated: 45.5 (mm)
